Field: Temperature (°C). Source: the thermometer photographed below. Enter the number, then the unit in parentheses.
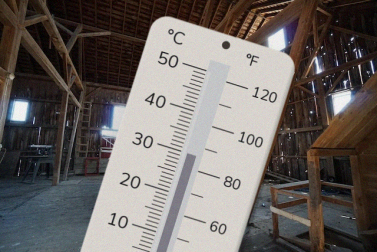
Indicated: 30 (°C)
